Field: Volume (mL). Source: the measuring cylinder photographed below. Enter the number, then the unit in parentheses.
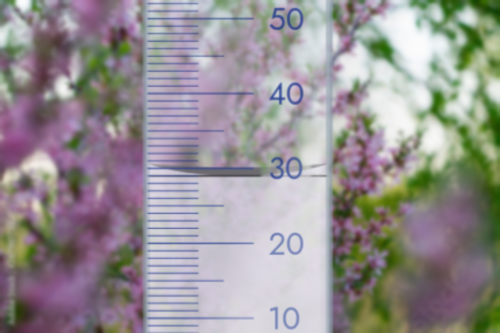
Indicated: 29 (mL)
